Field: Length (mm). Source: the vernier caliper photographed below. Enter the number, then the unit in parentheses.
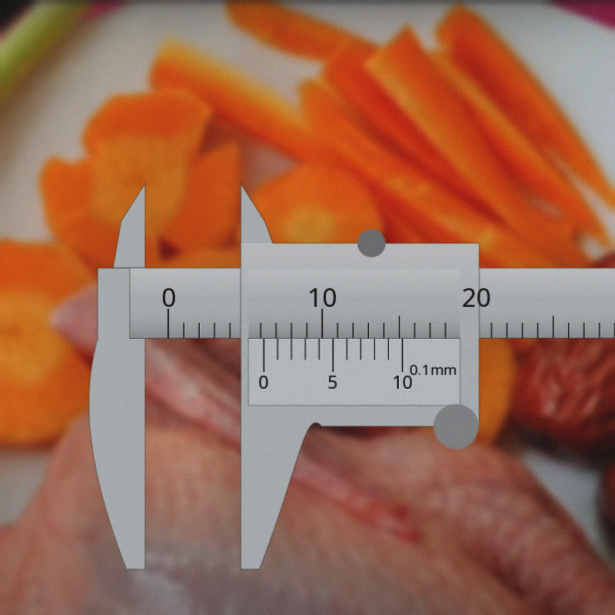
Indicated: 6.2 (mm)
